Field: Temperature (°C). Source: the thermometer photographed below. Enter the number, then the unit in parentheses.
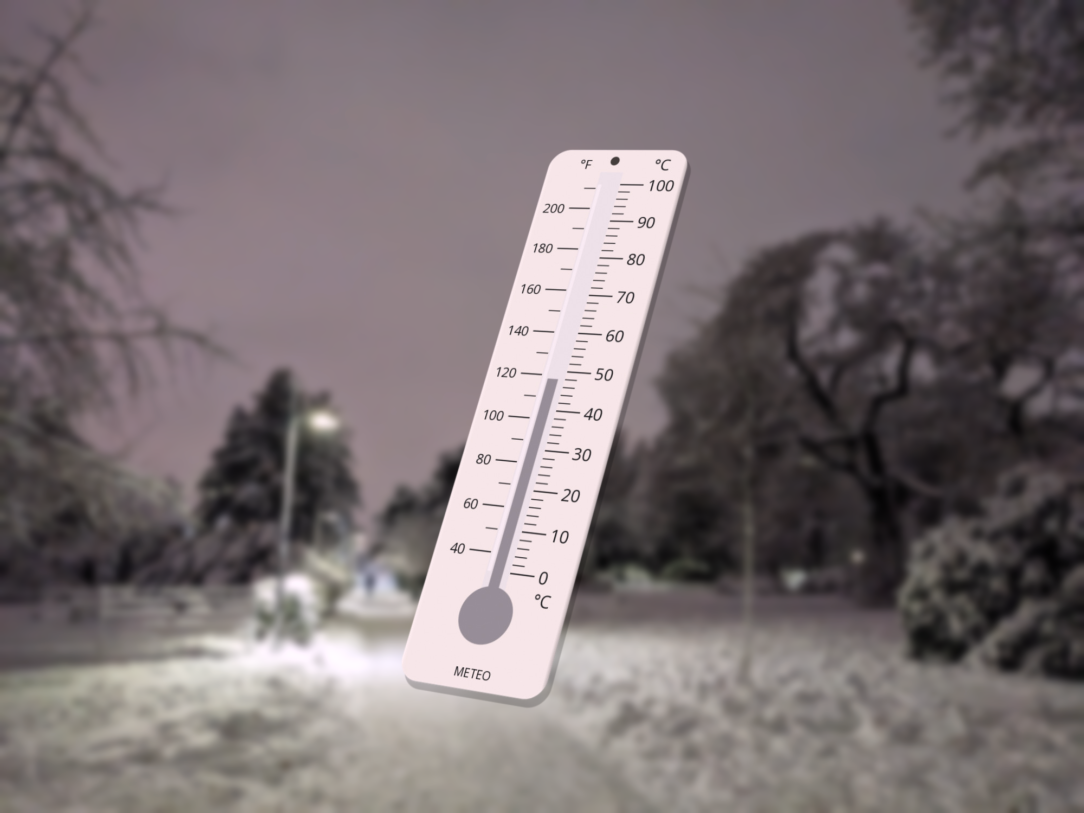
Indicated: 48 (°C)
